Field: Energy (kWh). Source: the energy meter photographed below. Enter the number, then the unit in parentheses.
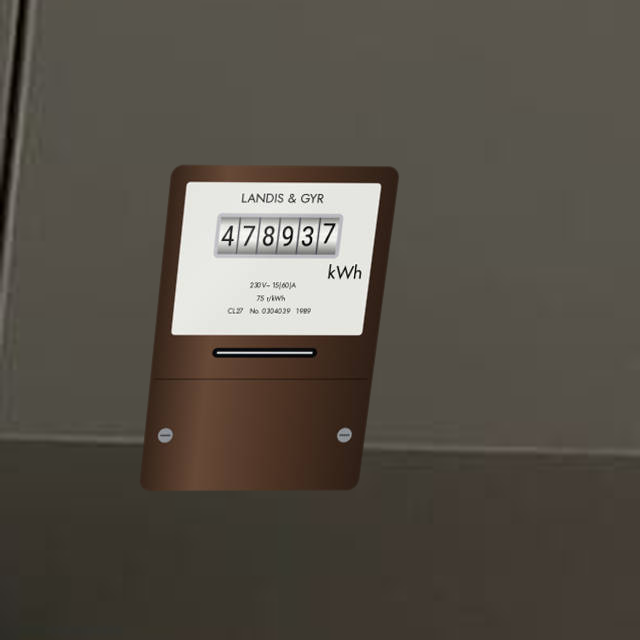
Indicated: 478937 (kWh)
